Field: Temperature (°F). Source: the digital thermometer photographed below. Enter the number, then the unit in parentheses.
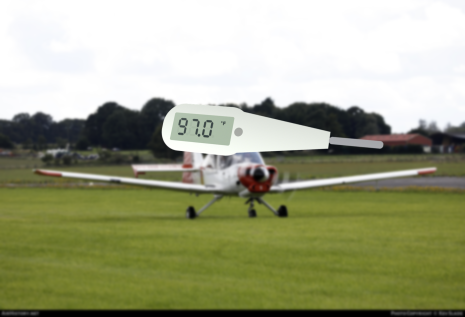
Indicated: 97.0 (°F)
